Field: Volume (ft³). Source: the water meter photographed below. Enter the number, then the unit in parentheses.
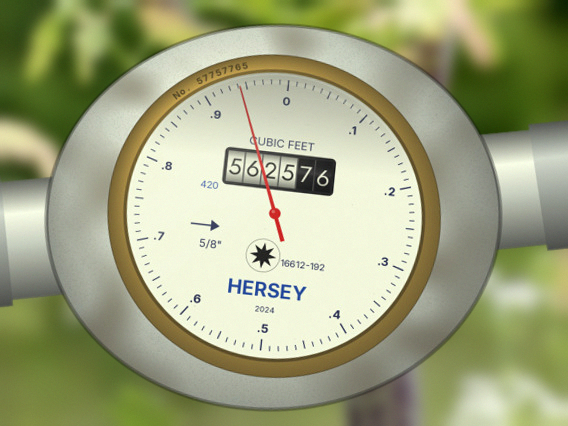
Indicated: 562575.94 (ft³)
